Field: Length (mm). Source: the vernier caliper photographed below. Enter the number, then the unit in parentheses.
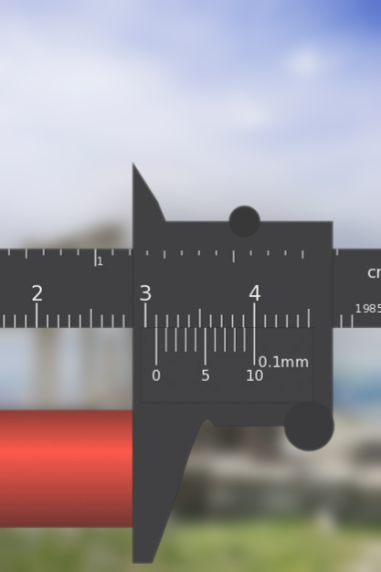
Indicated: 31.0 (mm)
